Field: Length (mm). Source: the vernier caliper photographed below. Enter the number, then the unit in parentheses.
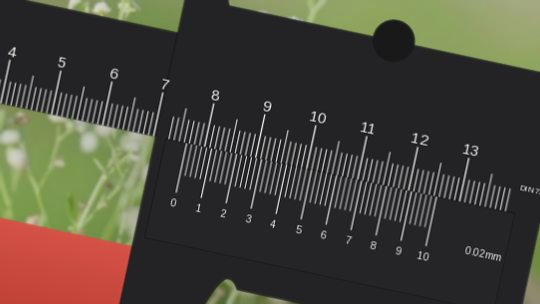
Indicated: 76.5 (mm)
